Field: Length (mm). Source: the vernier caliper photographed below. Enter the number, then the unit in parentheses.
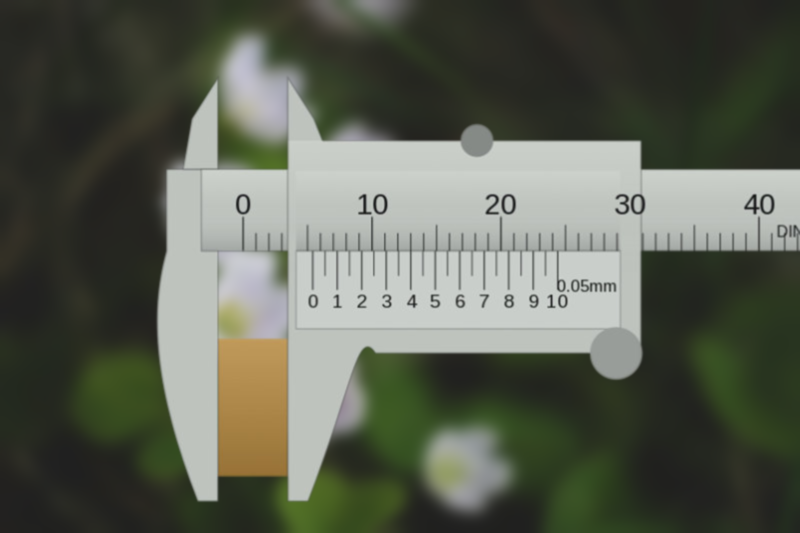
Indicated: 5.4 (mm)
